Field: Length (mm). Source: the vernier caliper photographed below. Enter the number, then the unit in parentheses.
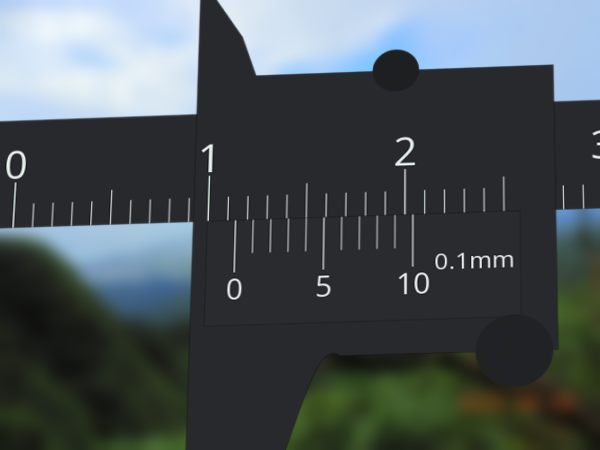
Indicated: 11.4 (mm)
